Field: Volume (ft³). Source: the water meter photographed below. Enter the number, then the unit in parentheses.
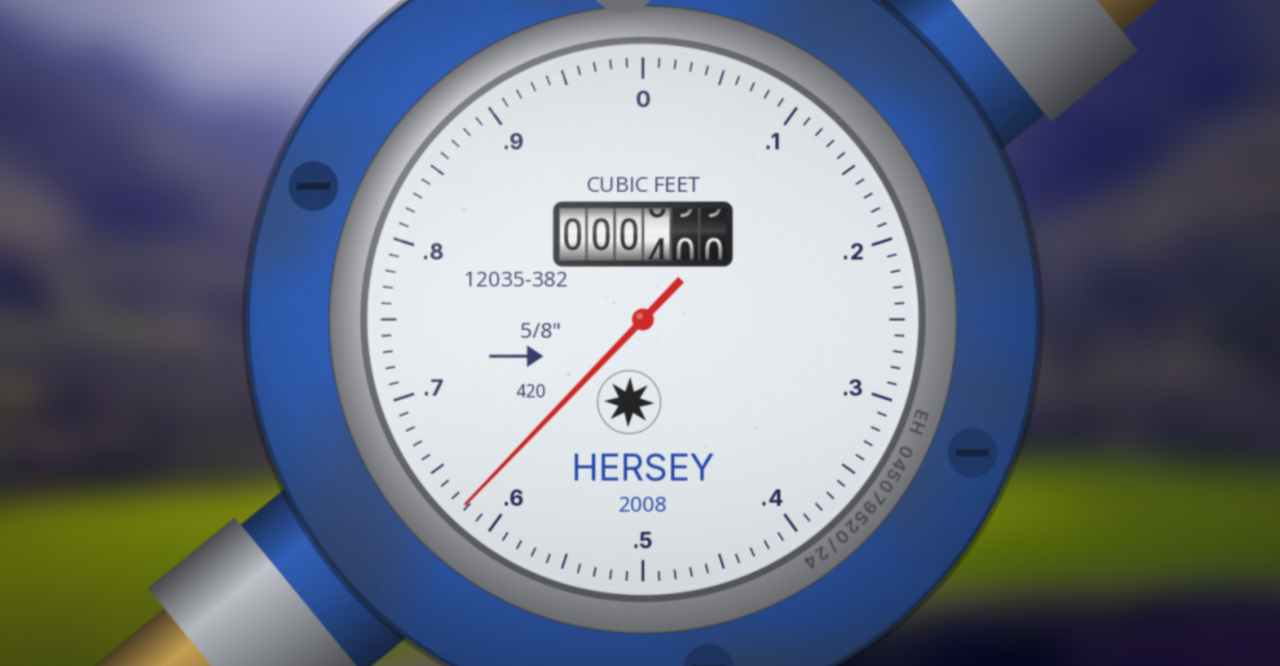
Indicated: 399.62 (ft³)
